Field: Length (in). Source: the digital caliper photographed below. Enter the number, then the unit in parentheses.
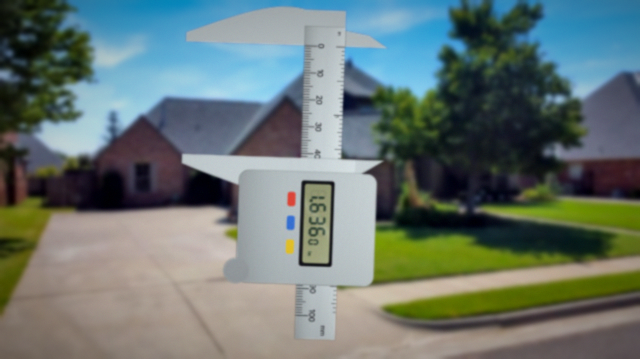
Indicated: 1.6360 (in)
